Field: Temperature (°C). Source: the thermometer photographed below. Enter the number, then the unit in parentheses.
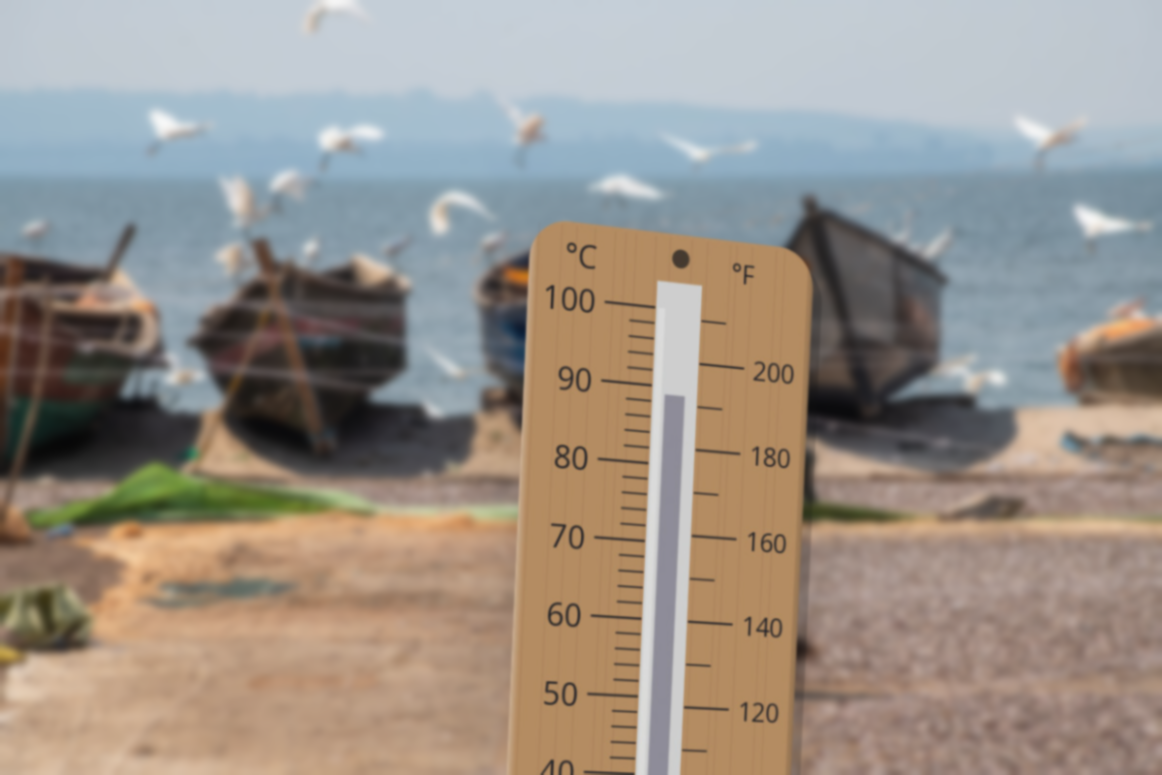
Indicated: 89 (°C)
